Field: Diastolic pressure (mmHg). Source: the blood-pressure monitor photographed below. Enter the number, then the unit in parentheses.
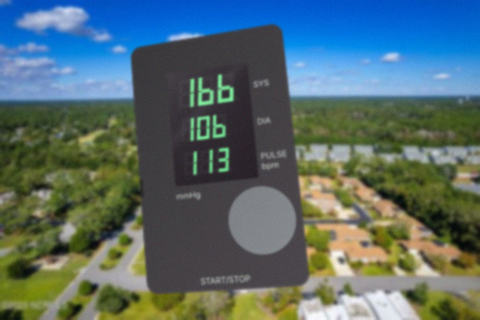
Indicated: 106 (mmHg)
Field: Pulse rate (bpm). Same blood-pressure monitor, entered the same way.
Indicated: 113 (bpm)
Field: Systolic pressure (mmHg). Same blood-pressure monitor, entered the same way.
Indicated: 166 (mmHg)
